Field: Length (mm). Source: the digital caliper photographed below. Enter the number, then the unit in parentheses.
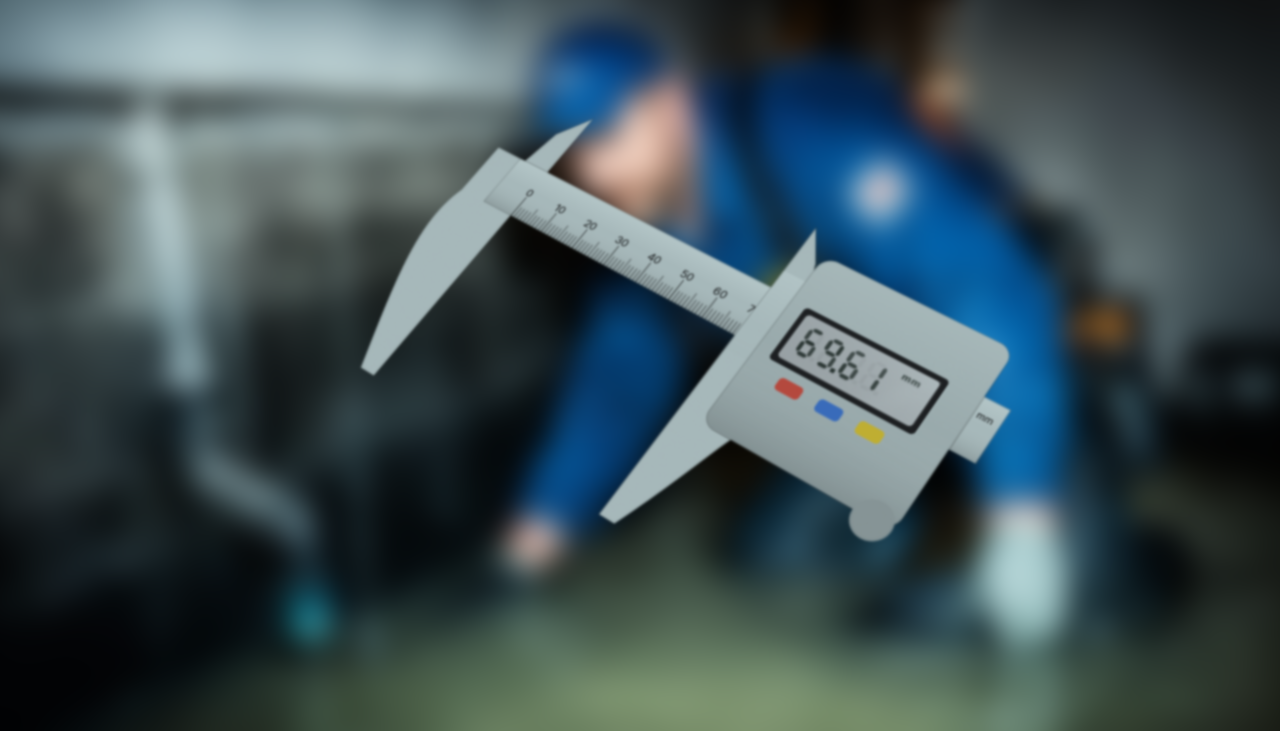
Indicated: 69.61 (mm)
